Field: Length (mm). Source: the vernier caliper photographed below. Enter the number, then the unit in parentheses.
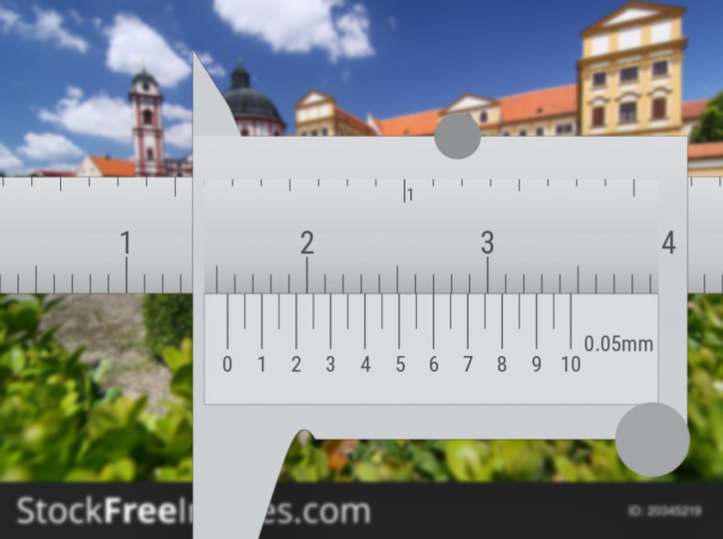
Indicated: 15.6 (mm)
